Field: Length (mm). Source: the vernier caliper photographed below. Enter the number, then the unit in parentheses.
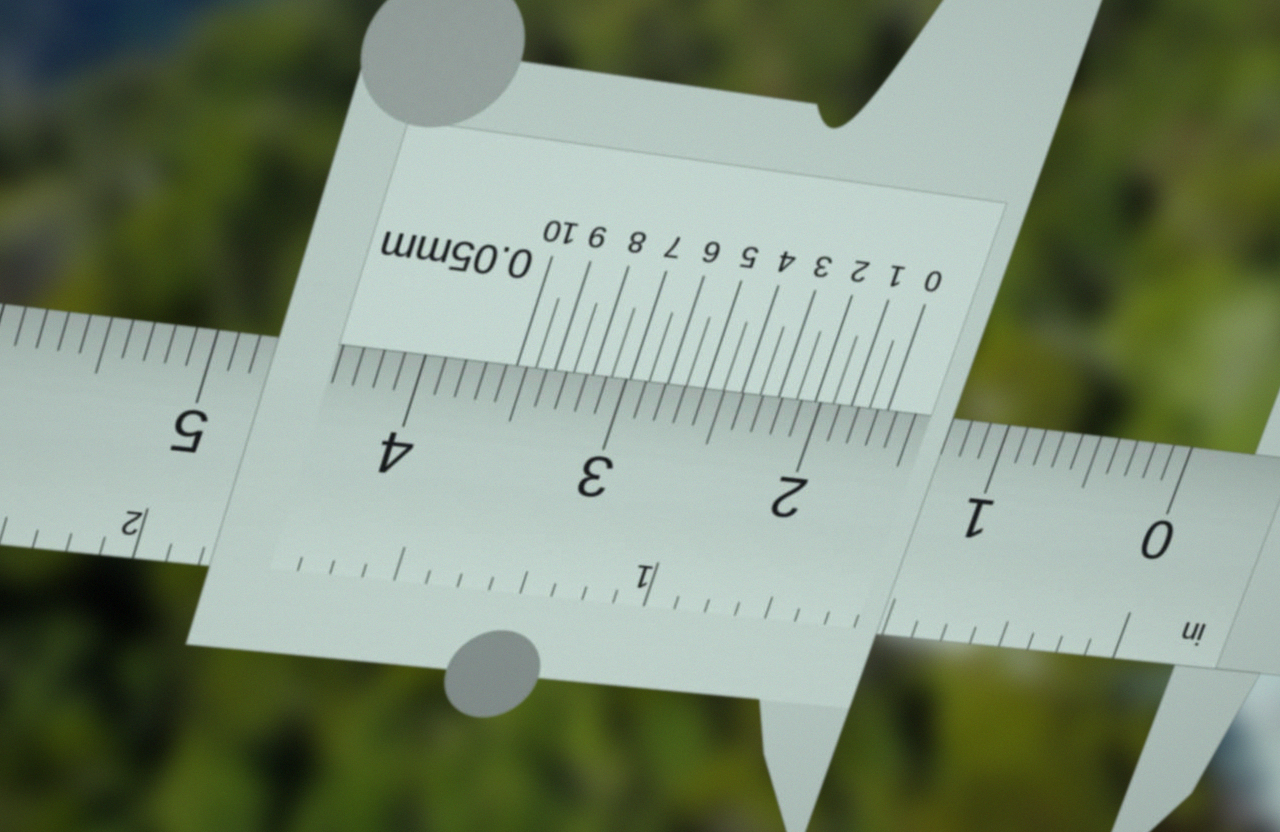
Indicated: 16.5 (mm)
